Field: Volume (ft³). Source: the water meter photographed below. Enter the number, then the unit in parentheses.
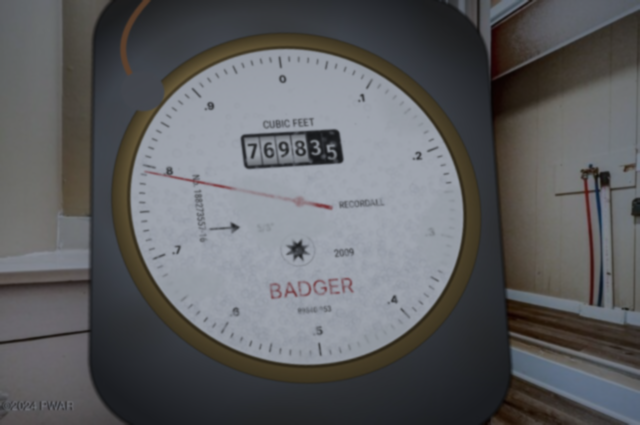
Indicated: 769834.79 (ft³)
